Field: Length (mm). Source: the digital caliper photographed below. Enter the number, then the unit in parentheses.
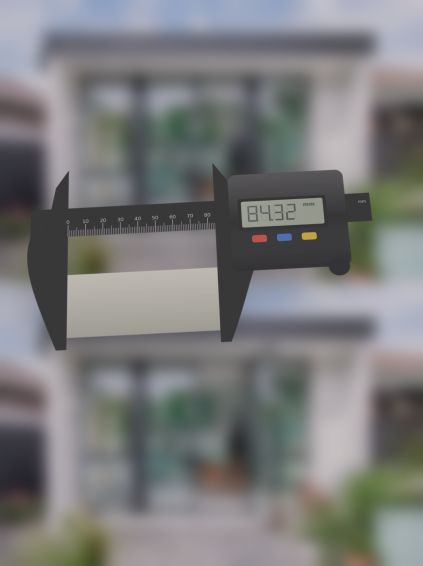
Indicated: 84.32 (mm)
